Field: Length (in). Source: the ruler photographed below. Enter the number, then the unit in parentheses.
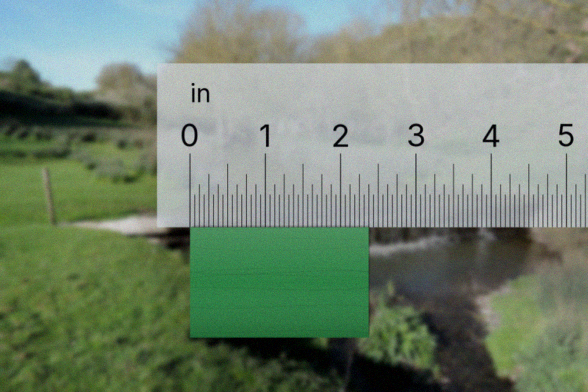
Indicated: 2.375 (in)
